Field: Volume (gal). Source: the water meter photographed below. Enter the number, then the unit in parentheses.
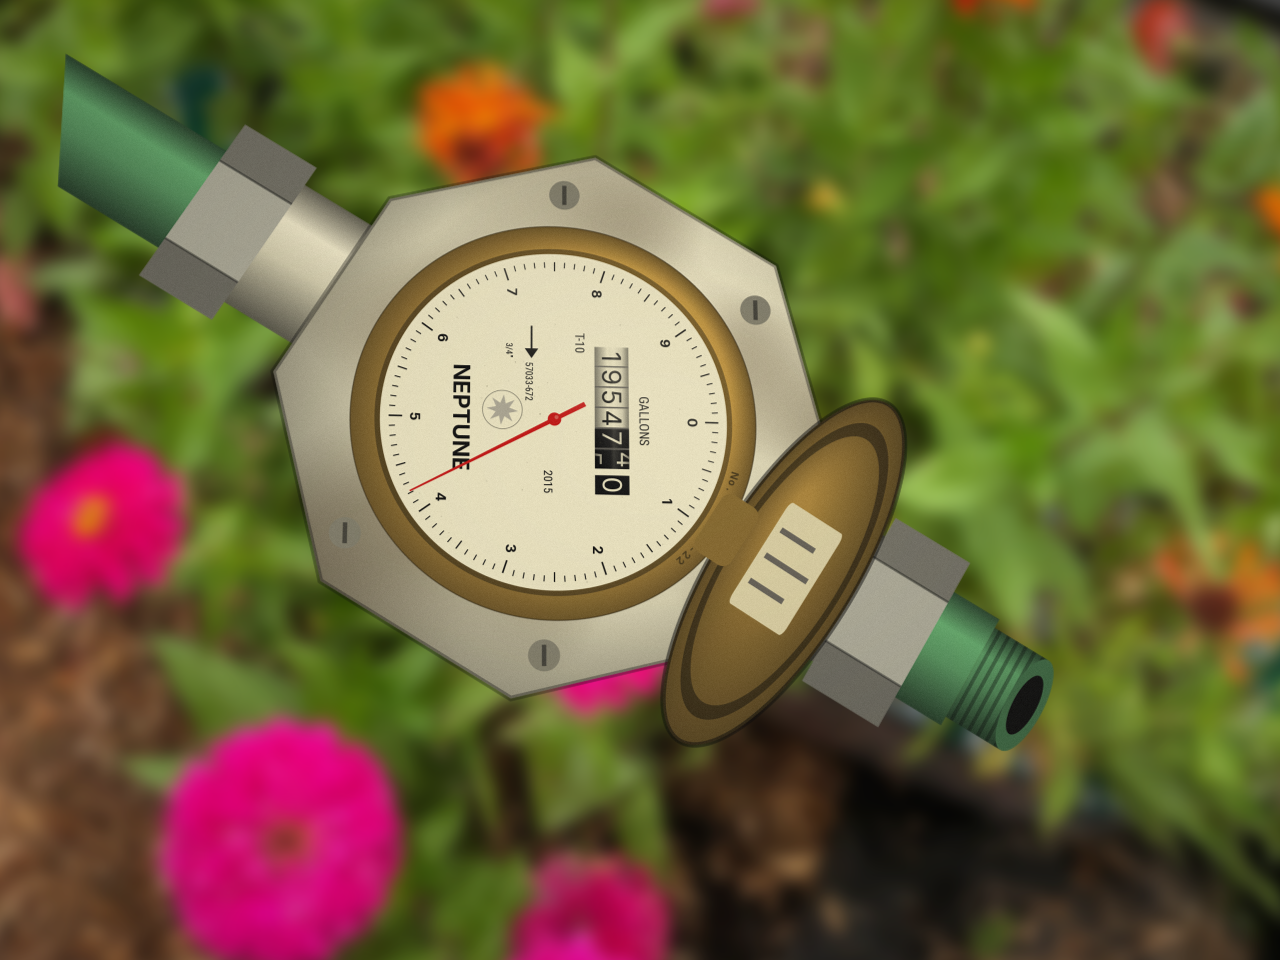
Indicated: 1954744.2 (gal)
